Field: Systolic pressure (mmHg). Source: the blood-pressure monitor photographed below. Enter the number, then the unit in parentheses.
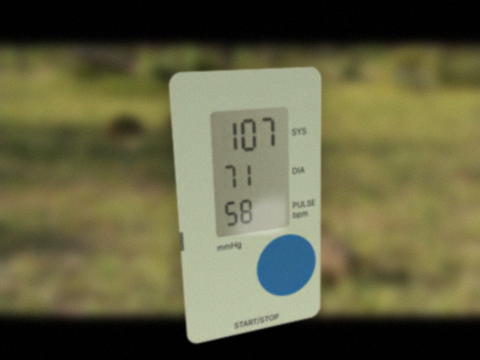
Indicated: 107 (mmHg)
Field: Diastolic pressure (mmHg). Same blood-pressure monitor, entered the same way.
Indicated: 71 (mmHg)
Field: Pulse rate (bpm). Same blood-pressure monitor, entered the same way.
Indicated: 58 (bpm)
